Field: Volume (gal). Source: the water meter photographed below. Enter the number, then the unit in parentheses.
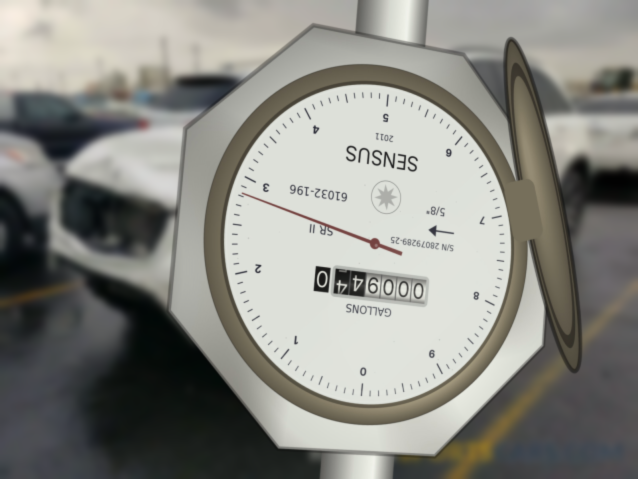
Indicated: 9442.8 (gal)
